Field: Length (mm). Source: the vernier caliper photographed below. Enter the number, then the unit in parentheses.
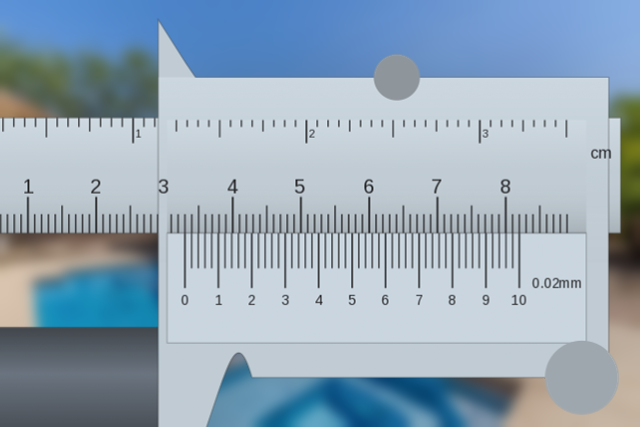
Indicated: 33.0 (mm)
